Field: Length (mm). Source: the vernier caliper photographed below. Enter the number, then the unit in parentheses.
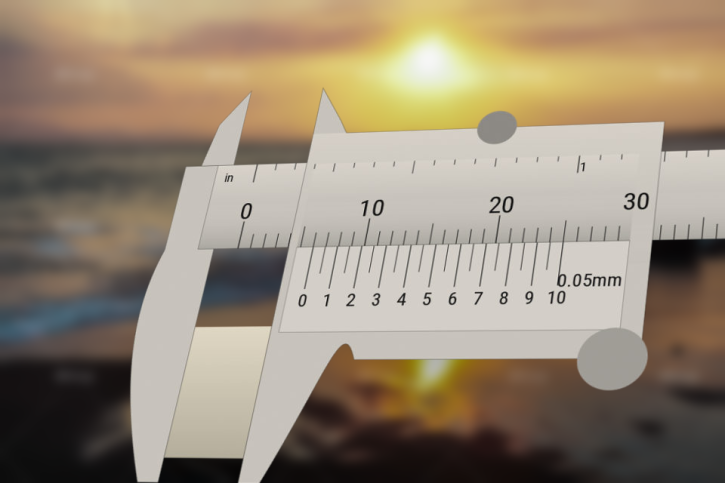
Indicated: 6.0 (mm)
